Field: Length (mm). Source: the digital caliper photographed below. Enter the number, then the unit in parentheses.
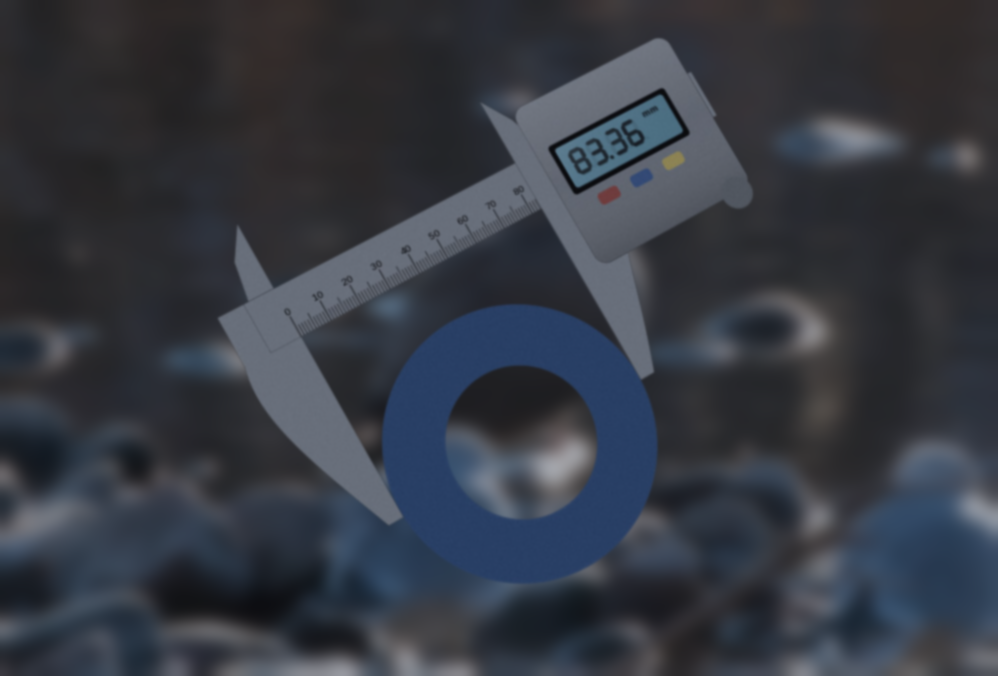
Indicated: 83.36 (mm)
